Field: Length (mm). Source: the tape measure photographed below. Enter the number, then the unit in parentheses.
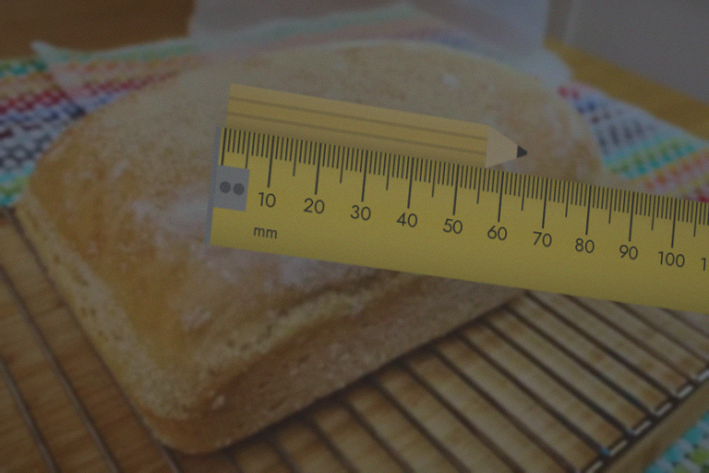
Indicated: 65 (mm)
